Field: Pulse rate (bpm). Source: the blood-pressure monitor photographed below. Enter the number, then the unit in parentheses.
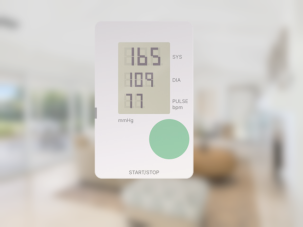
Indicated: 77 (bpm)
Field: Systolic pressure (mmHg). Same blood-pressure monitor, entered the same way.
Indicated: 165 (mmHg)
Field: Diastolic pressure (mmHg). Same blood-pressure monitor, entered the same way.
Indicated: 109 (mmHg)
